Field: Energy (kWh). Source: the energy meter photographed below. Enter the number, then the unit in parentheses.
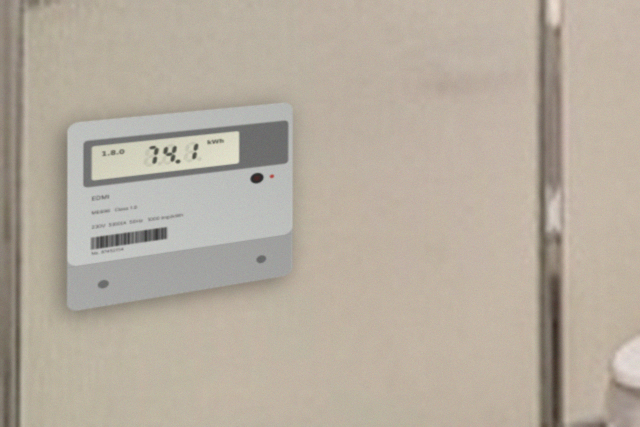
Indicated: 74.1 (kWh)
